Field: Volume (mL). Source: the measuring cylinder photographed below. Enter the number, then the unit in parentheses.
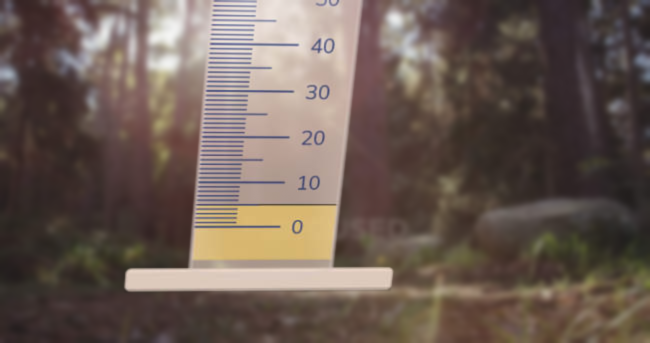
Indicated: 5 (mL)
